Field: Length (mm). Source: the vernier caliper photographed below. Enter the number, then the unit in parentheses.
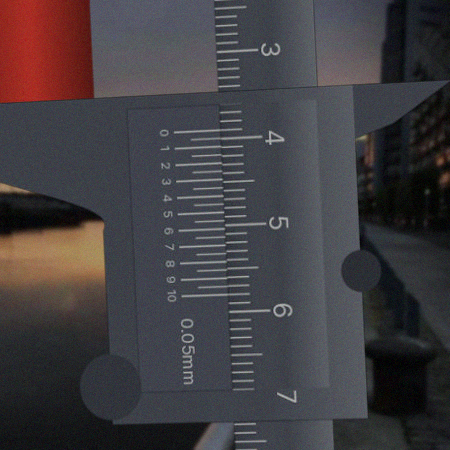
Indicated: 39.0 (mm)
